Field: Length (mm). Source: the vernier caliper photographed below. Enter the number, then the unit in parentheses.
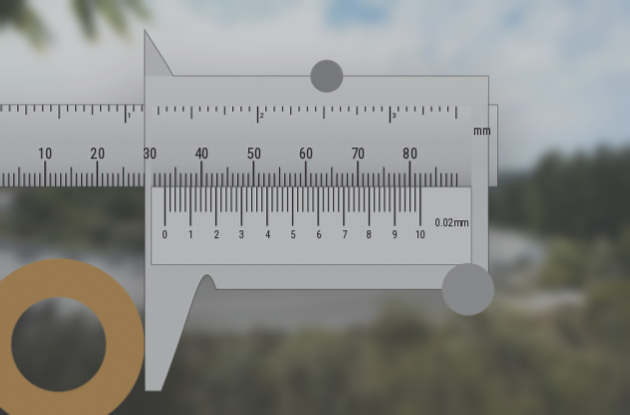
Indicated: 33.0 (mm)
